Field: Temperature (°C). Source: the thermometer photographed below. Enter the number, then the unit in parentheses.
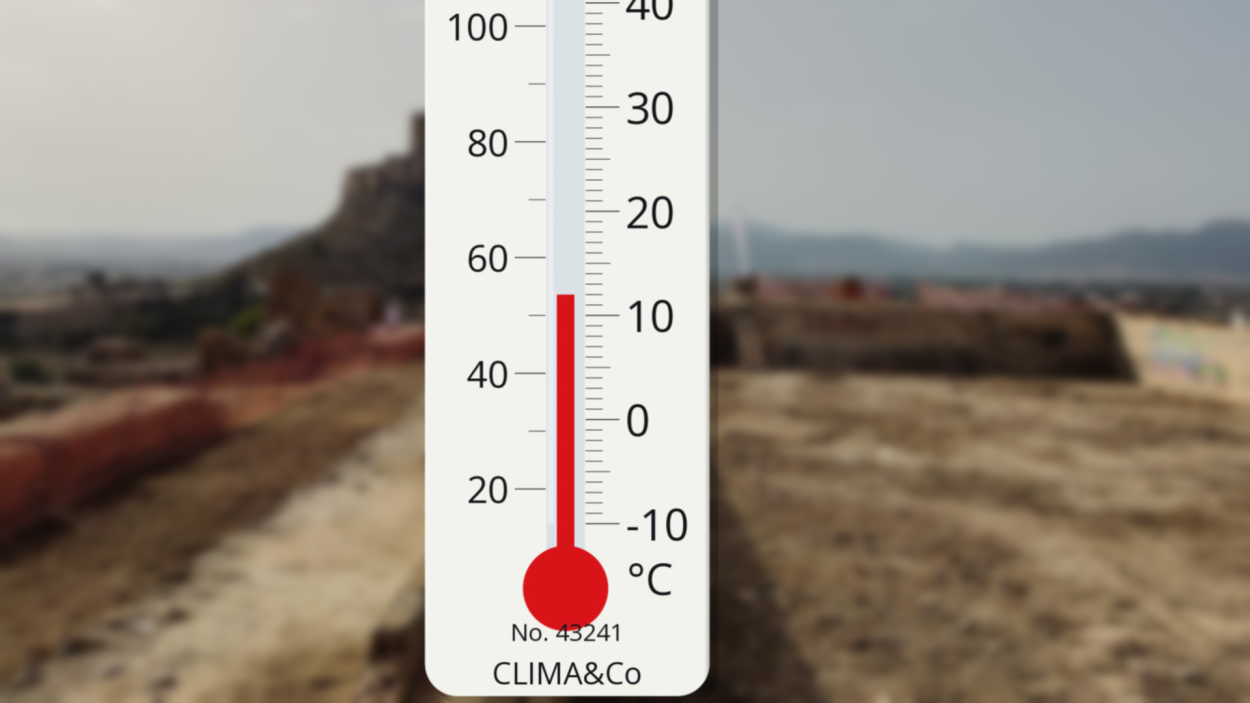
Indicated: 12 (°C)
